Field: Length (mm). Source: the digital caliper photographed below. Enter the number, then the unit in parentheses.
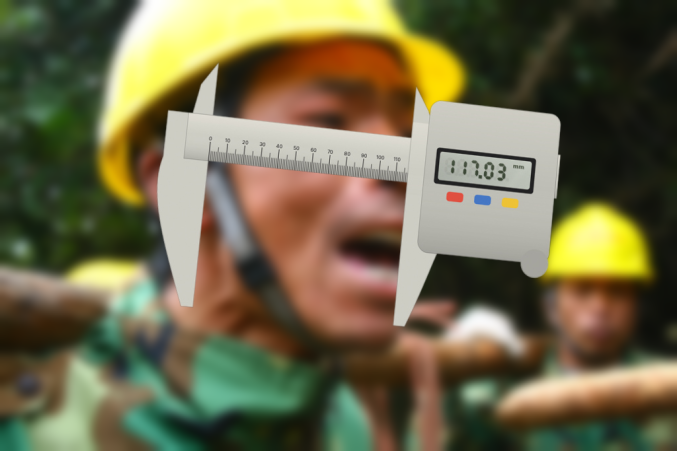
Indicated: 117.03 (mm)
